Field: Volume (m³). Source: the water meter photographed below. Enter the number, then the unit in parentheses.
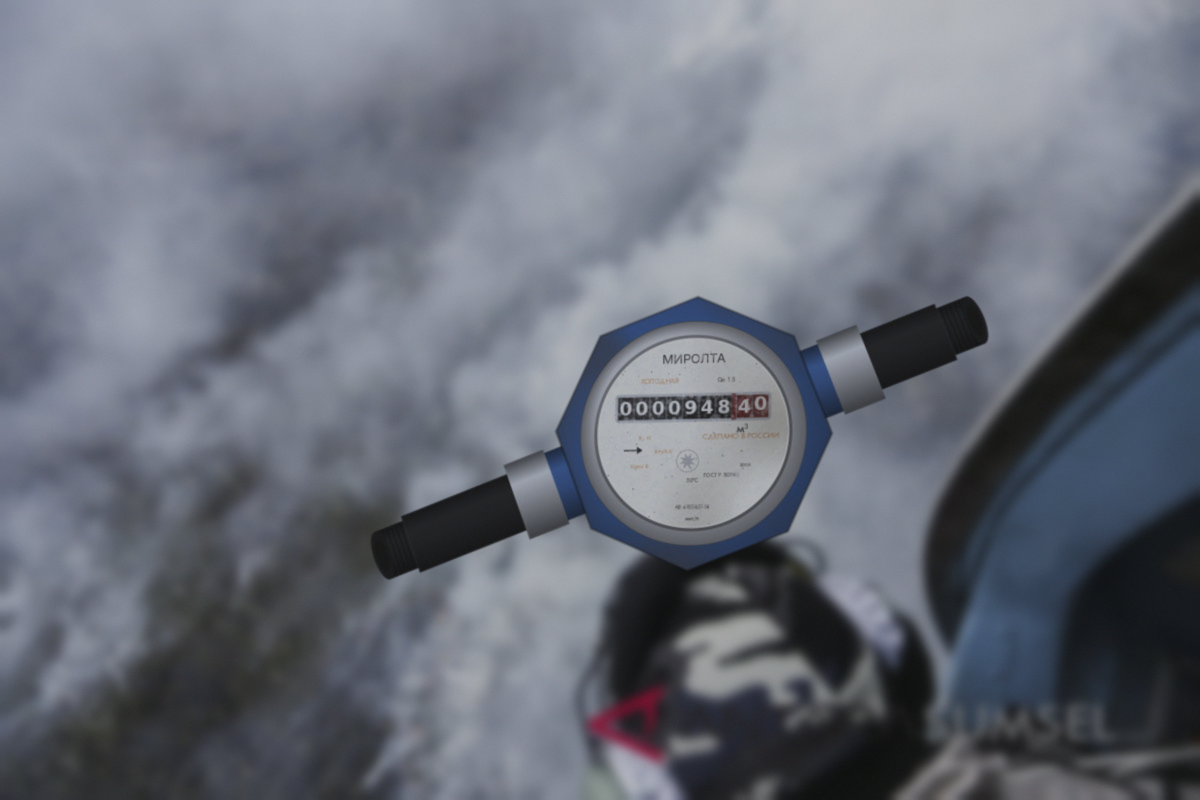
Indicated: 948.40 (m³)
